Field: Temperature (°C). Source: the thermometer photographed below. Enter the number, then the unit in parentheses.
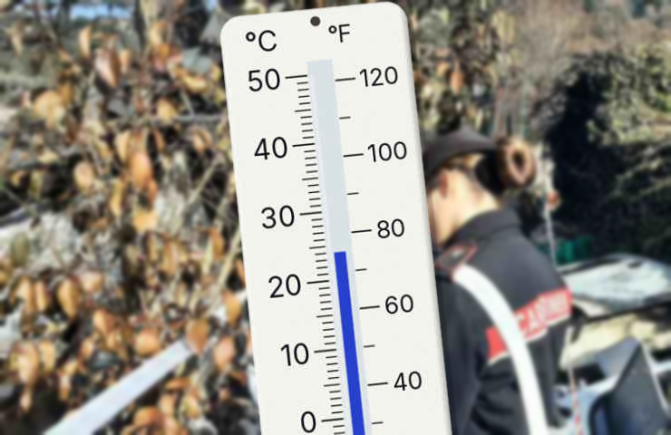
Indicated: 24 (°C)
